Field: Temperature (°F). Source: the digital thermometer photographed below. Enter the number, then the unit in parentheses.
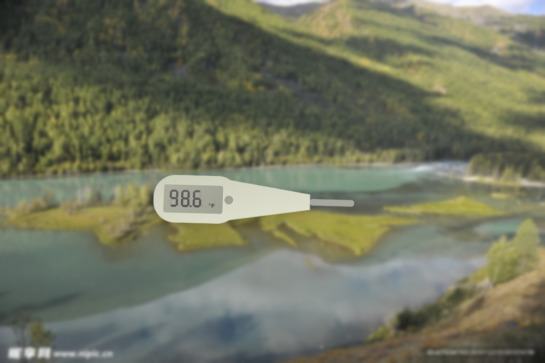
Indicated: 98.6 (°F)
